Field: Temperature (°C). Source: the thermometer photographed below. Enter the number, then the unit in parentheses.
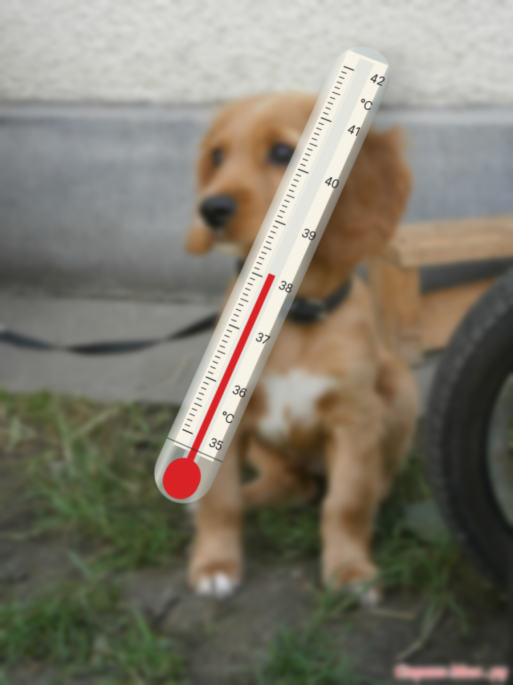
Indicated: 38.1 (°C)
